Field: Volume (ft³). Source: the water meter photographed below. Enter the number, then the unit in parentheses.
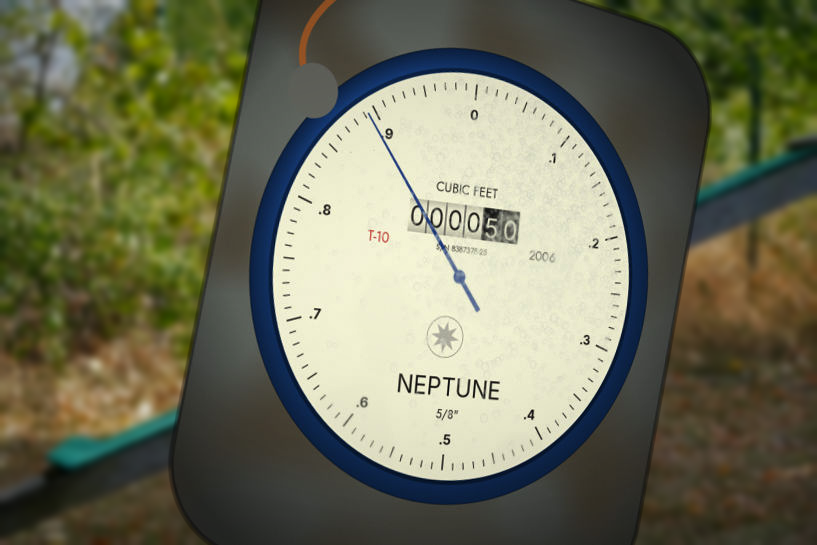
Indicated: 49.89 (ft³)
